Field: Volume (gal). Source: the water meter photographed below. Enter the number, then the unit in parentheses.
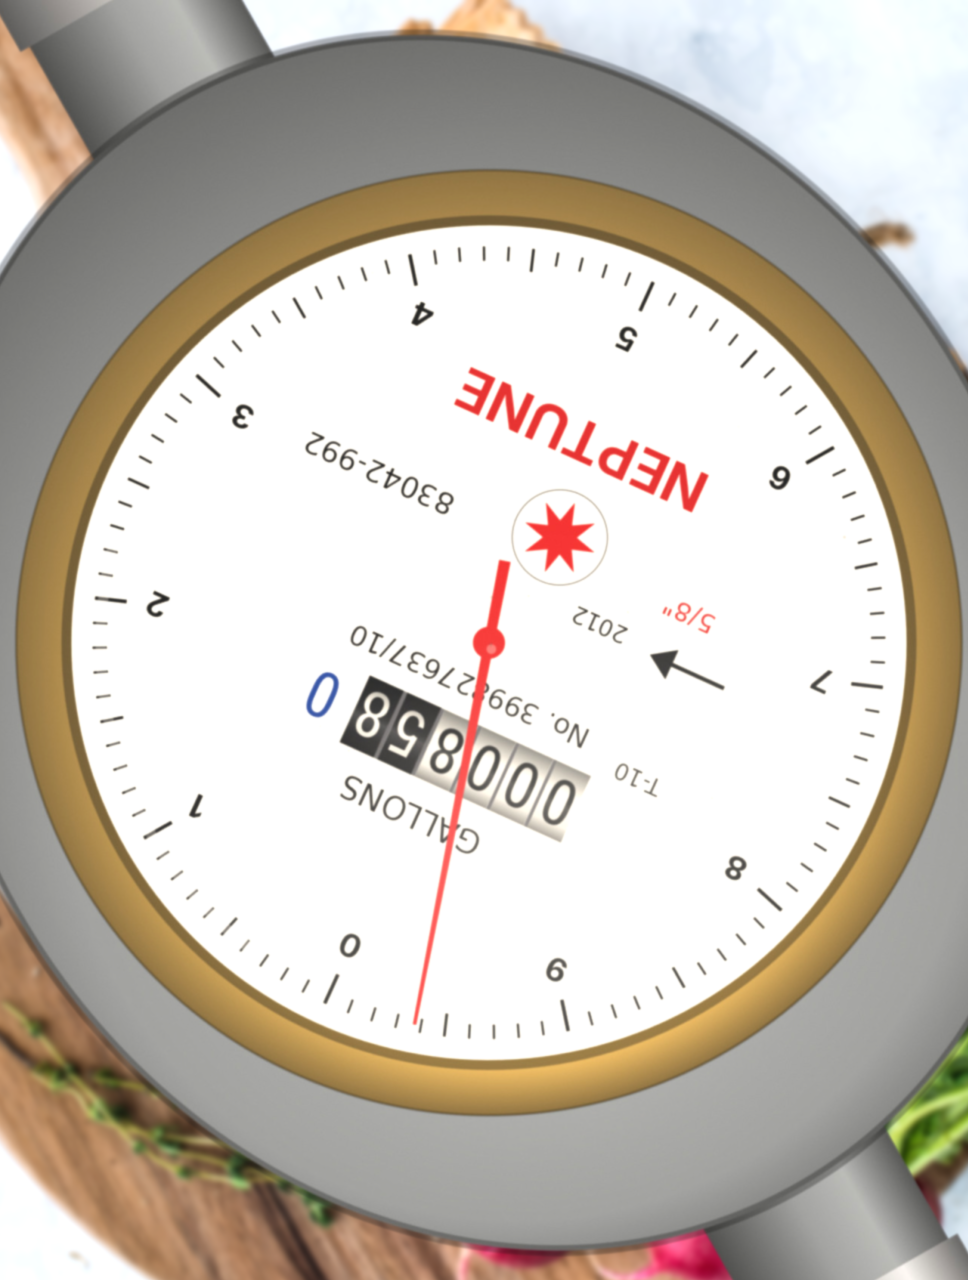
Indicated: 8579.6 (gal)
